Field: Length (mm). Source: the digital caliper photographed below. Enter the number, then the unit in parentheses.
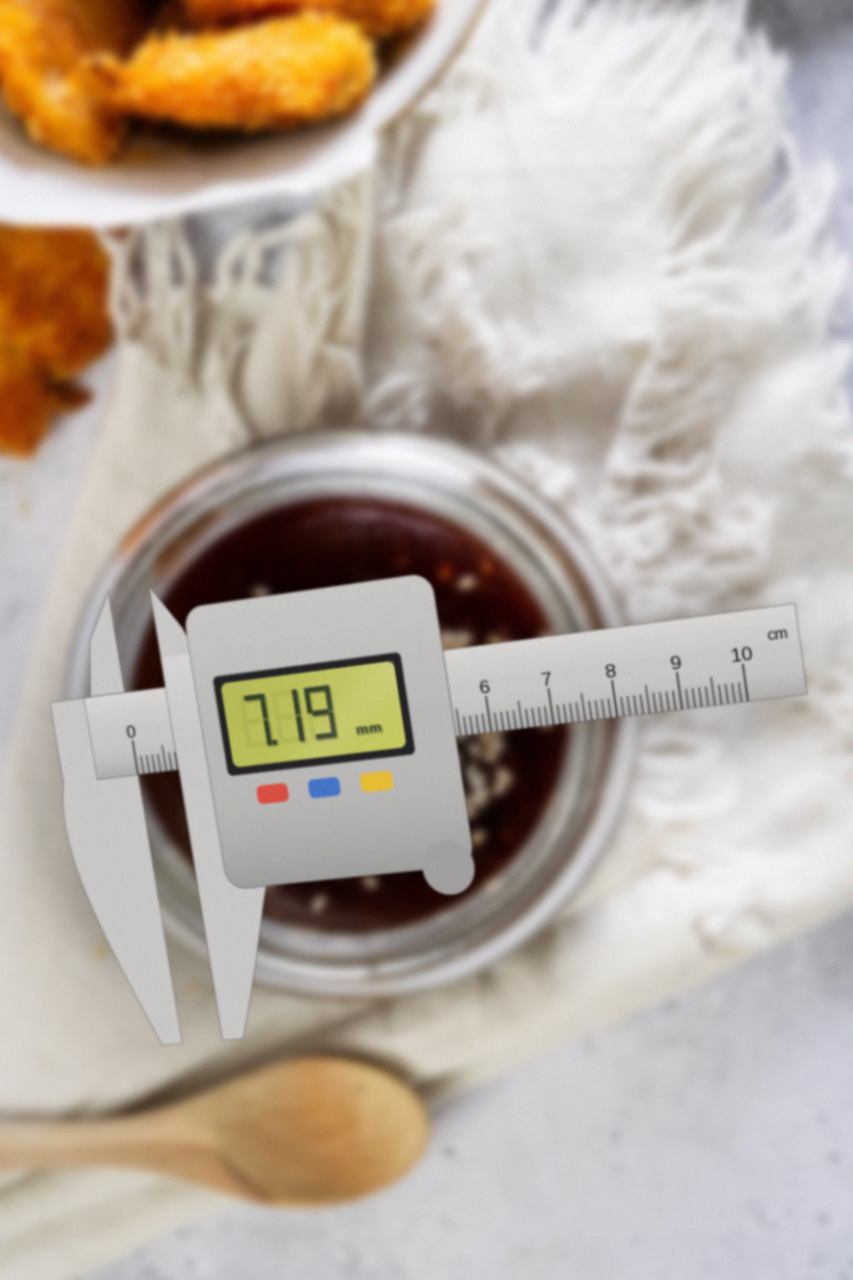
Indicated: 7.19 (mm)
